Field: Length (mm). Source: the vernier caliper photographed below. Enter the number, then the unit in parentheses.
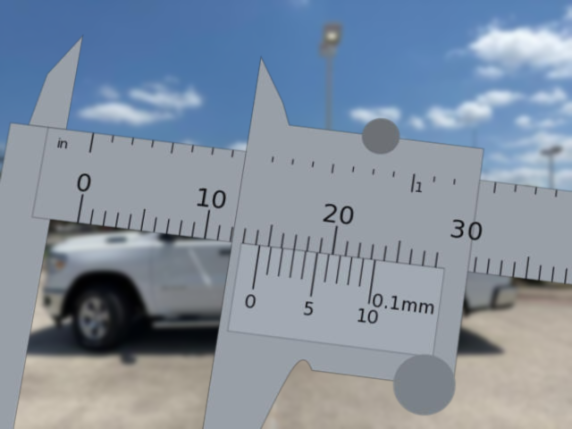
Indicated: 14.3 (mm)
